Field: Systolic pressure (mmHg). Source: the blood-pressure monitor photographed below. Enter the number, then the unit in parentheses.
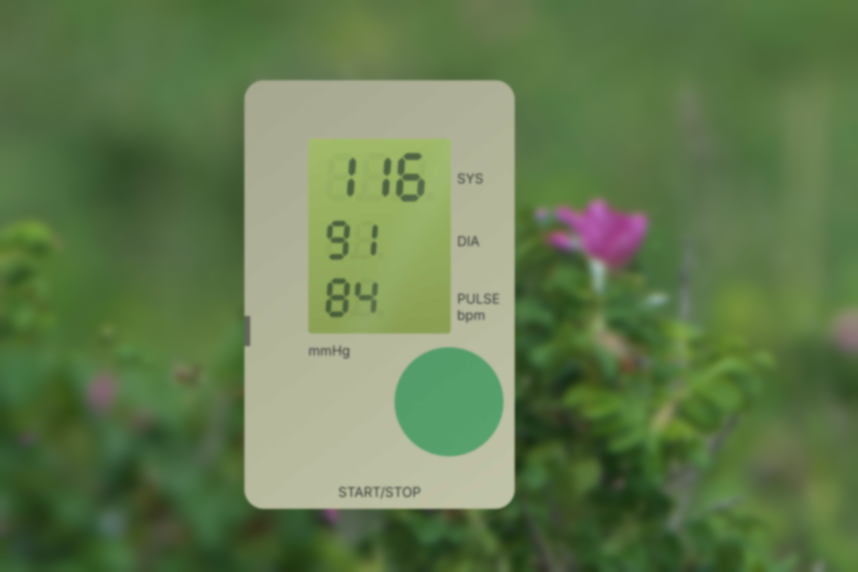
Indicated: 116 (mmHg)
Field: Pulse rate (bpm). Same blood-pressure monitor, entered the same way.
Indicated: 84 (bpm)
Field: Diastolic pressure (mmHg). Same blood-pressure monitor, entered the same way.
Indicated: 91 (mmHg)
